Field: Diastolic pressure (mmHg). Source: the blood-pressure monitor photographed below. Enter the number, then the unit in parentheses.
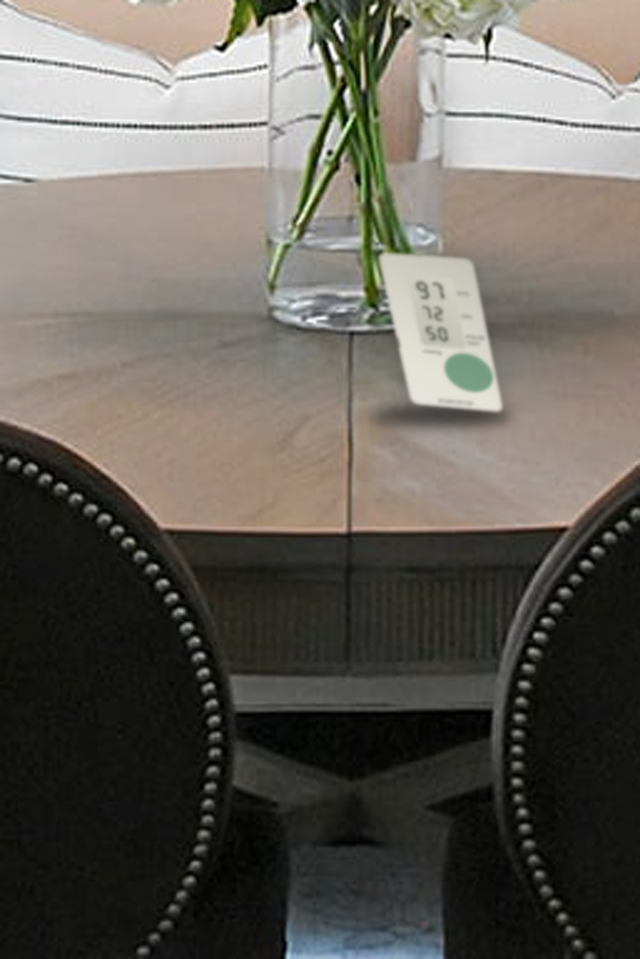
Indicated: 72 (mmHg)
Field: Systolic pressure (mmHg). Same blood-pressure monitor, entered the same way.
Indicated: 97 (mmHg)
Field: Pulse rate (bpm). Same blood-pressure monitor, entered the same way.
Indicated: 50 (bpm)
